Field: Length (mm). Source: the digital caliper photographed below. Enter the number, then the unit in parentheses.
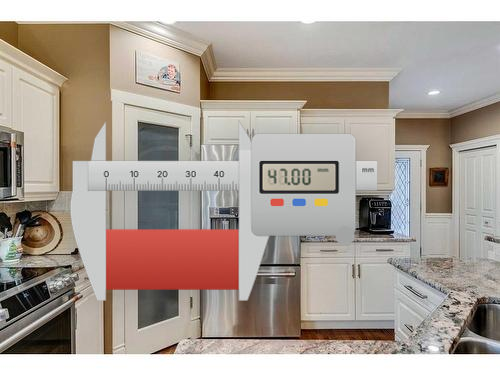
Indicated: 47.00 (mm)
